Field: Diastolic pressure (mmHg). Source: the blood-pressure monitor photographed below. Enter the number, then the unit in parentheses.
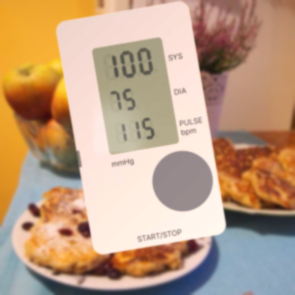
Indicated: 75 (mmHg)
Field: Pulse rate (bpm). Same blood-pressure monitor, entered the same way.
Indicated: 115 (bpm)
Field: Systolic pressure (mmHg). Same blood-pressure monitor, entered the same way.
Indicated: 100 (mmHg)
